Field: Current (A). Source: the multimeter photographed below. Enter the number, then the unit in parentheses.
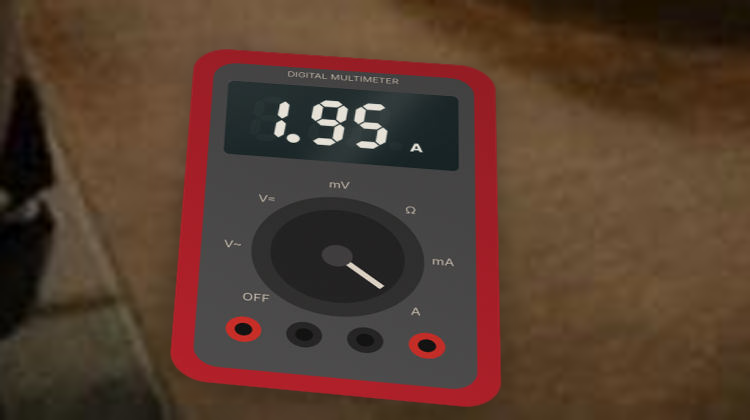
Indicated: 1.95 (A)
